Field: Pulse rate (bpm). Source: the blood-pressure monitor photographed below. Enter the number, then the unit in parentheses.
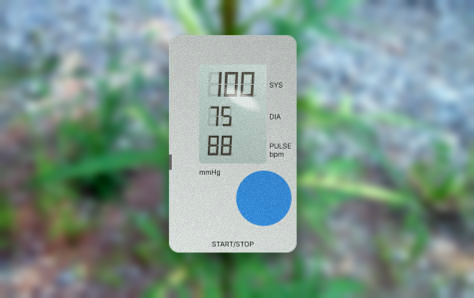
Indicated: 88 (bpm)
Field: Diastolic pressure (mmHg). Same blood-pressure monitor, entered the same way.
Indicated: 75 (mmHg)
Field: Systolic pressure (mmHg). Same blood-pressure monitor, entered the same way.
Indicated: 100 (mmHg)
